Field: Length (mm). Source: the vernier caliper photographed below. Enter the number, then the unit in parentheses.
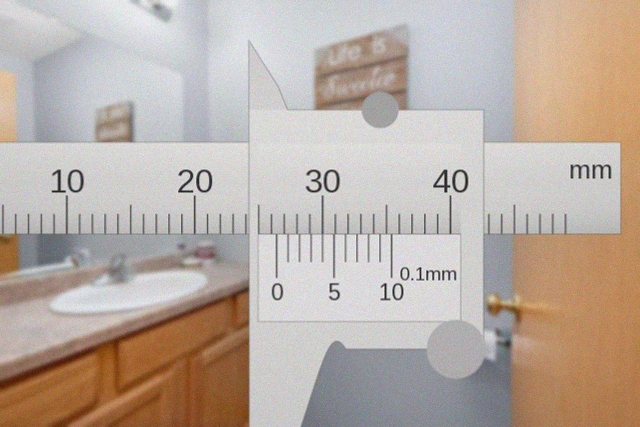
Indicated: 26.4 (mm)
